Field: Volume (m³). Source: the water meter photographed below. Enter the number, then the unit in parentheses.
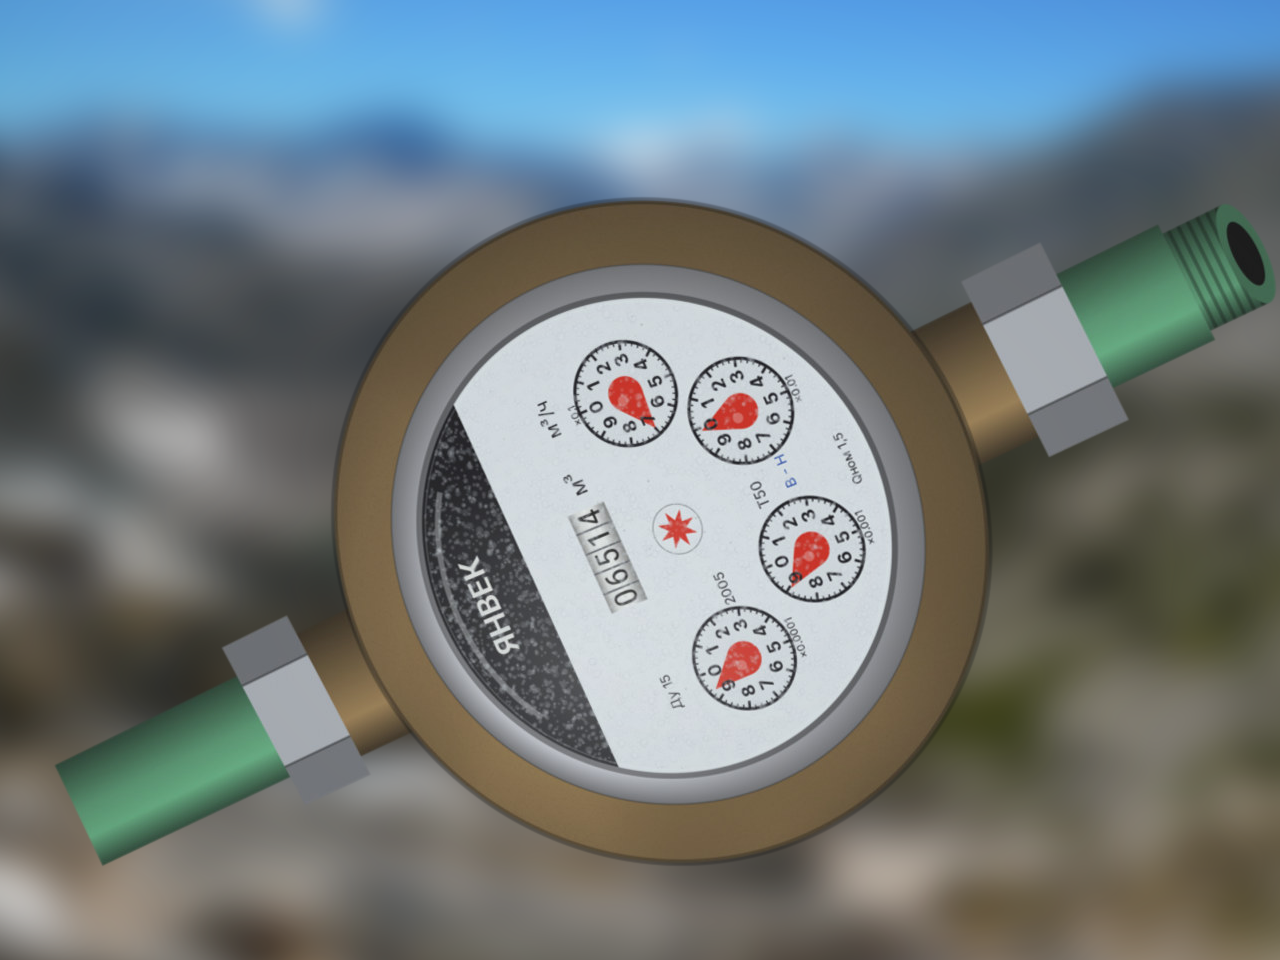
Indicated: 6514.6989 (m³)
